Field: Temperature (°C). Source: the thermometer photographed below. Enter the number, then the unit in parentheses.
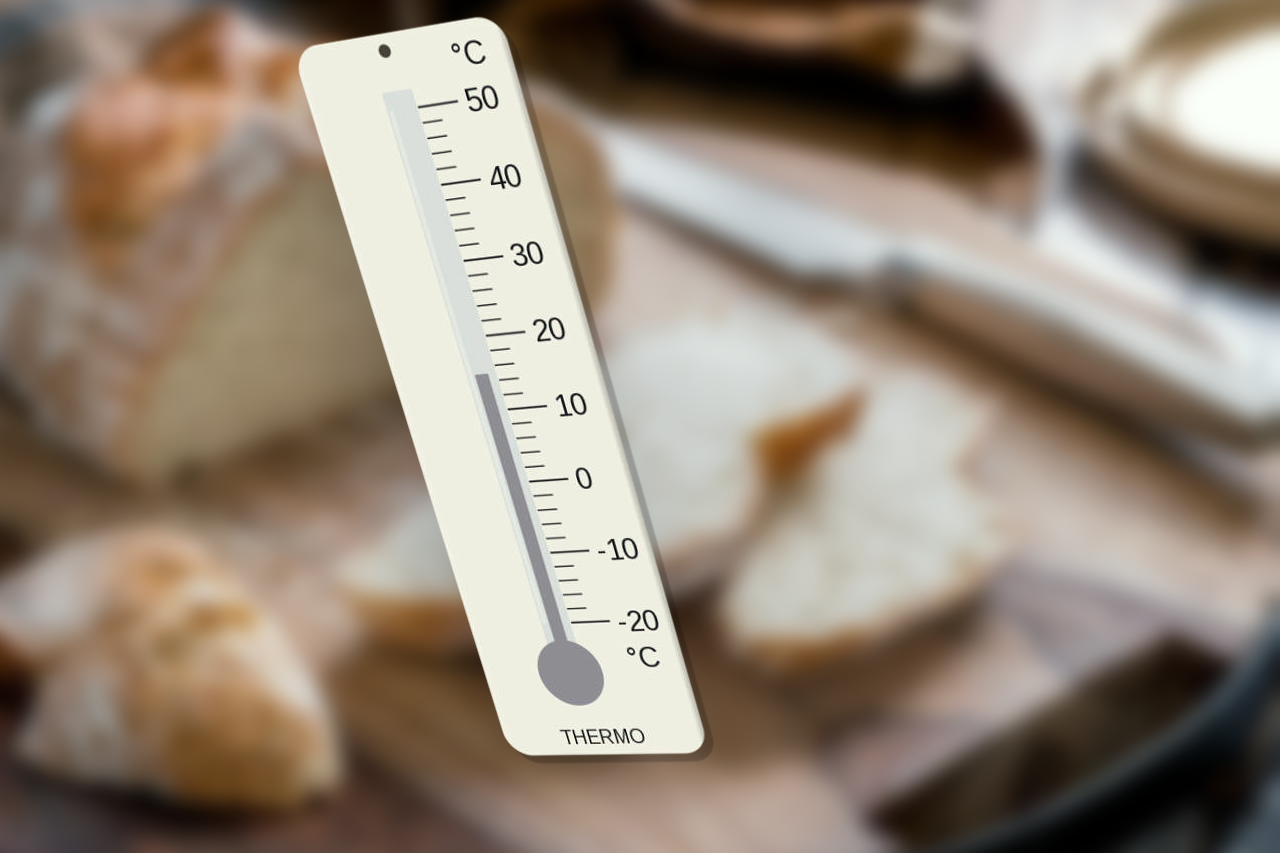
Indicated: 15 (°C)
